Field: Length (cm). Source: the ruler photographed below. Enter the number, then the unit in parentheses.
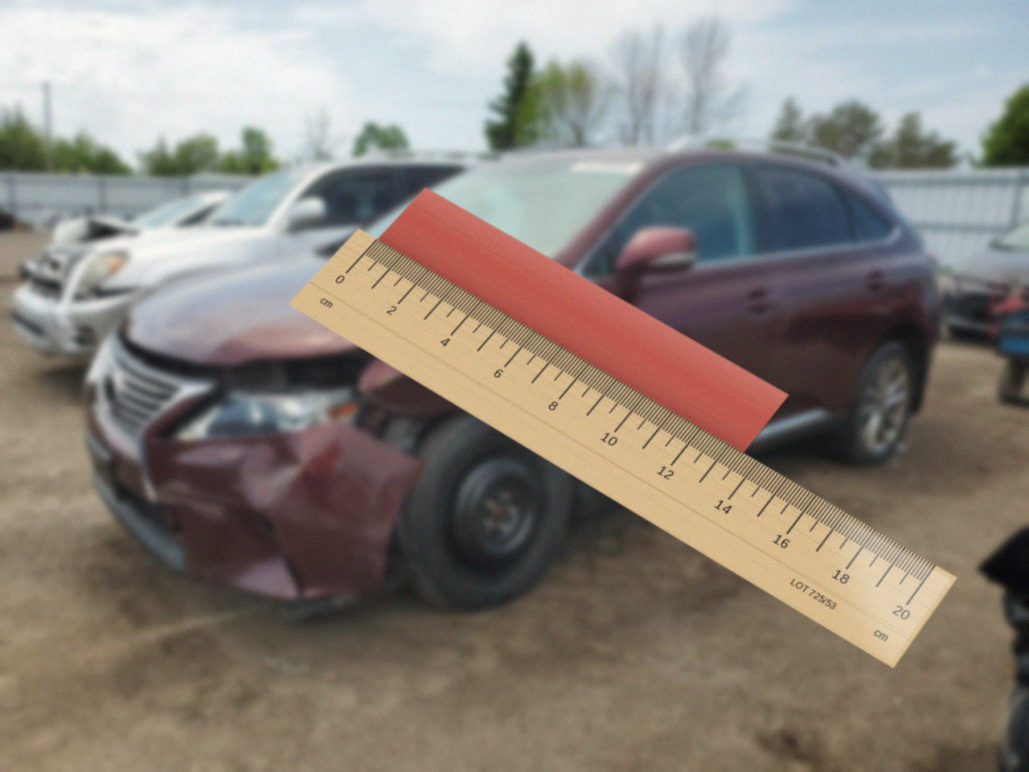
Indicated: 13.5 (cm)
